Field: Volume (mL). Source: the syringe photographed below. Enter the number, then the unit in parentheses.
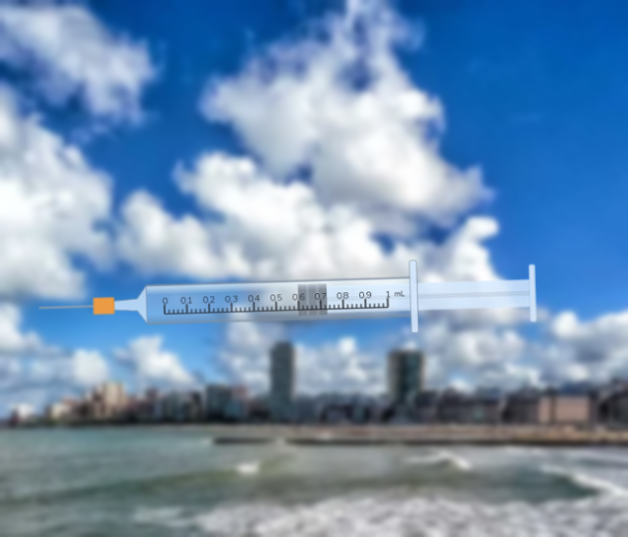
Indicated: 0.6 (mL)
